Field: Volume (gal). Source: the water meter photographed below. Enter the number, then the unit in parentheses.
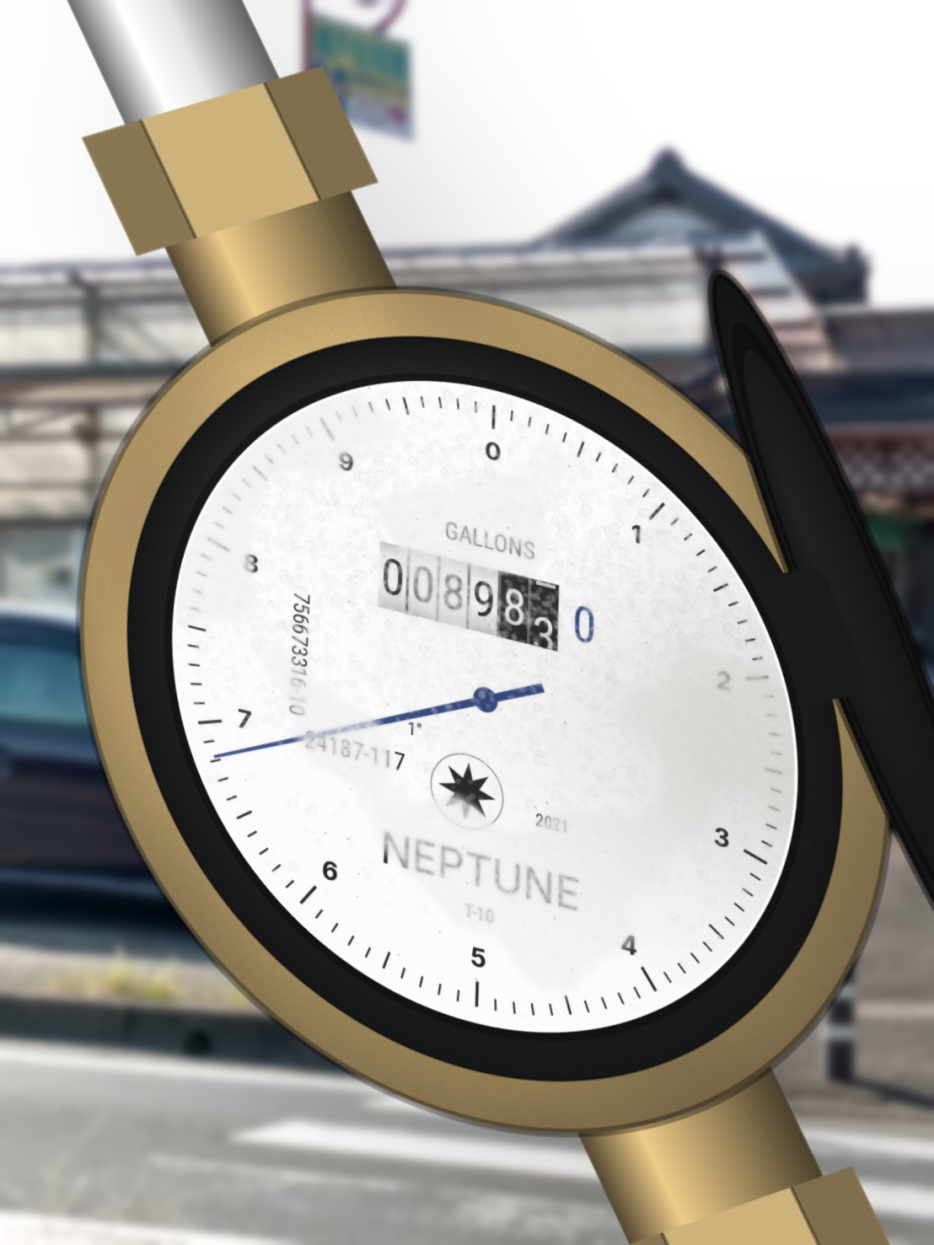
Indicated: 89826.8 (gal)
